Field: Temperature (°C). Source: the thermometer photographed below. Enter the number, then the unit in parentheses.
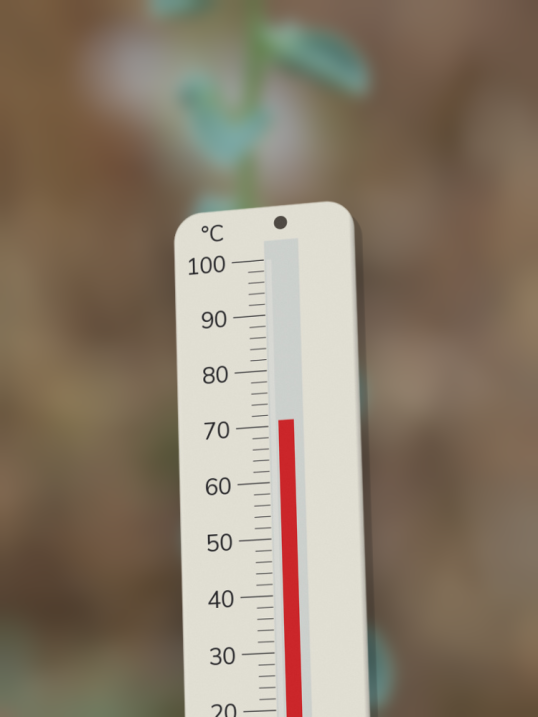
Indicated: 71 (°C)
